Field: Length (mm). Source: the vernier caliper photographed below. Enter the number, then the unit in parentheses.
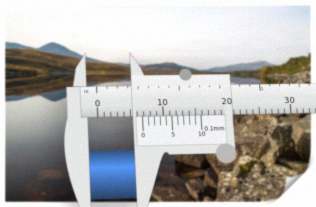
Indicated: 6.8 (mm)
